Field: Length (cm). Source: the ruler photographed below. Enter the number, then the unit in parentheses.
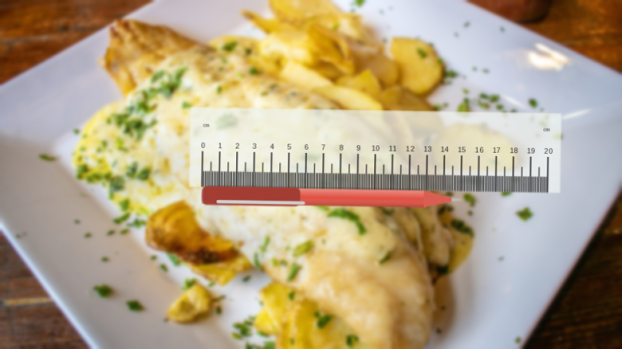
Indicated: 15 (cm)
